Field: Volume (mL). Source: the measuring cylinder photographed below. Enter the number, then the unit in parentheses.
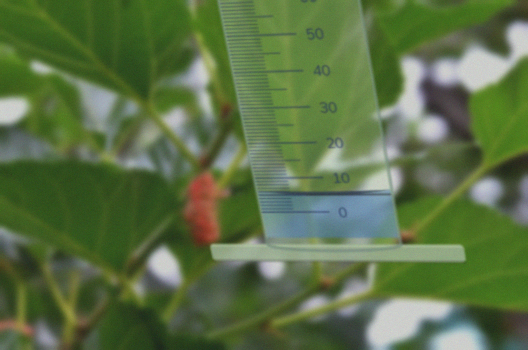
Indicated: 5 (mL)
